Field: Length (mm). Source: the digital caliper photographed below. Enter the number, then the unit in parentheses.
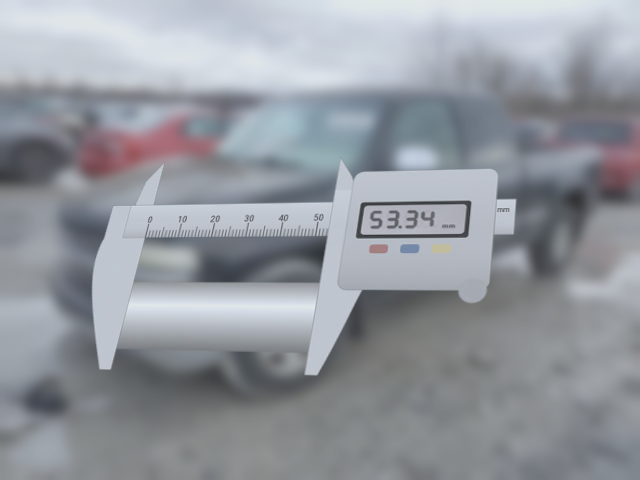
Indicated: 53.34 (mm)
